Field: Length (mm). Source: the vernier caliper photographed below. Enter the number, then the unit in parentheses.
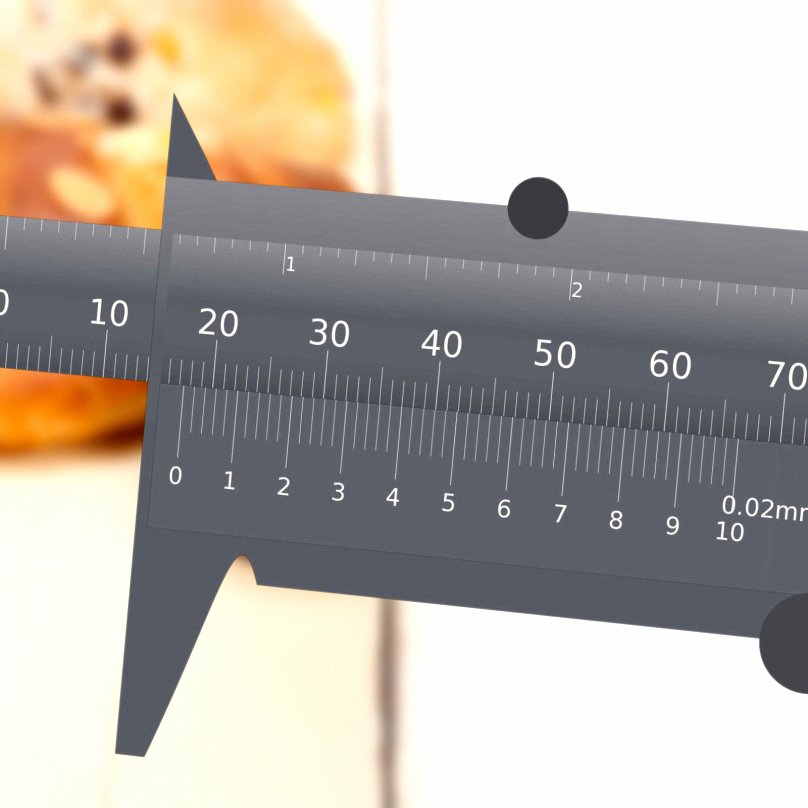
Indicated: 17.4 (mm)
